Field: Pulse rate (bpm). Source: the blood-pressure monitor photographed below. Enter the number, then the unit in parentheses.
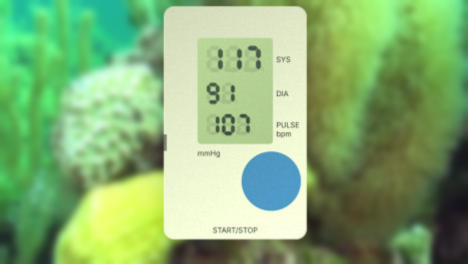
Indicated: 107 (bpm)
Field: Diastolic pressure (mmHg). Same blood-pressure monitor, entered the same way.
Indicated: 91 (mmHg)
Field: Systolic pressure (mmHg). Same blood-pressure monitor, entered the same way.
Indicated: 117 (mmHg)
